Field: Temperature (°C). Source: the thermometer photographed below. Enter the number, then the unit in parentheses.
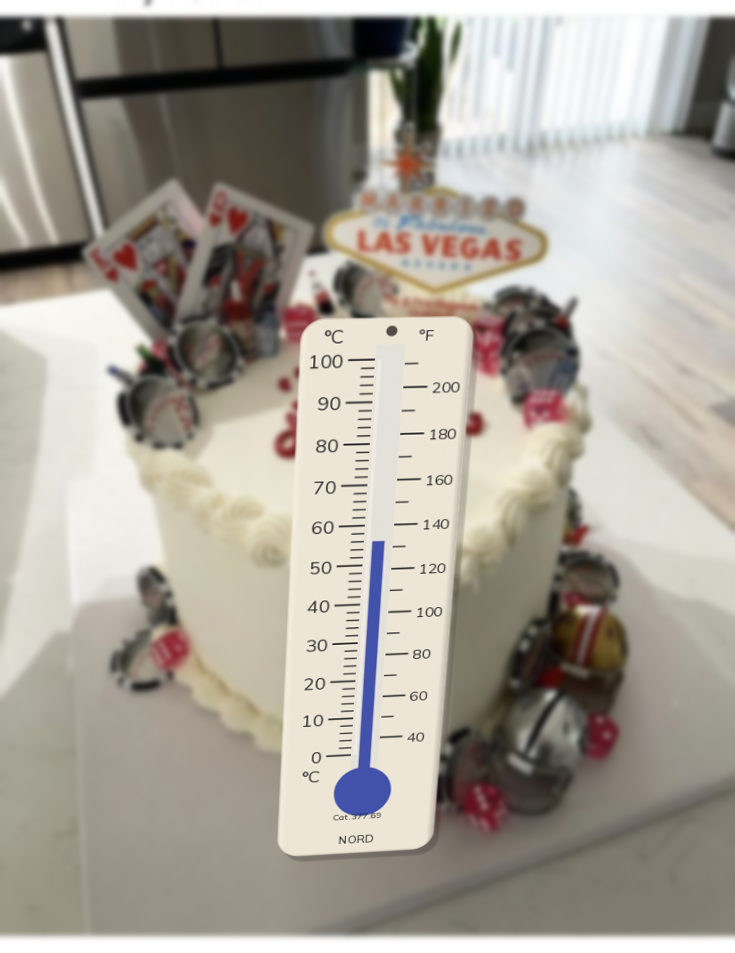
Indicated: 56 (°C)
